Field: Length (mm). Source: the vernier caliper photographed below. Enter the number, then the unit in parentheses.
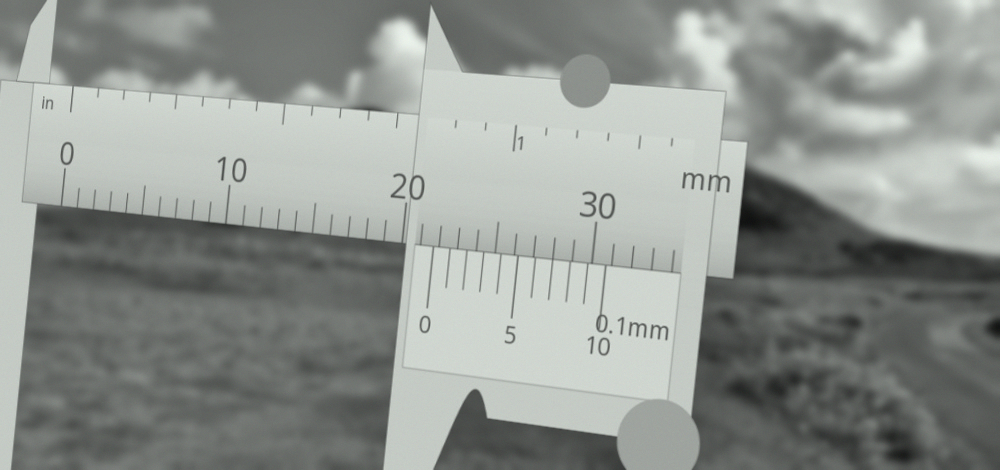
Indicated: 21.7 (mm)
